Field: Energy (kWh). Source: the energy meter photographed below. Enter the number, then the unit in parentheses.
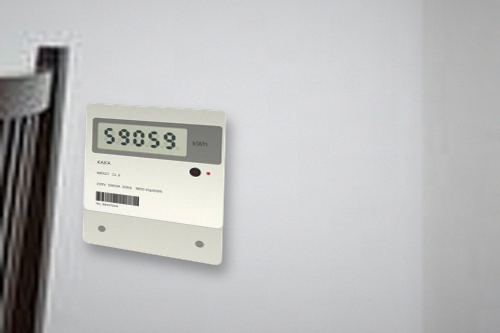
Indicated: 59059 (kWh)
